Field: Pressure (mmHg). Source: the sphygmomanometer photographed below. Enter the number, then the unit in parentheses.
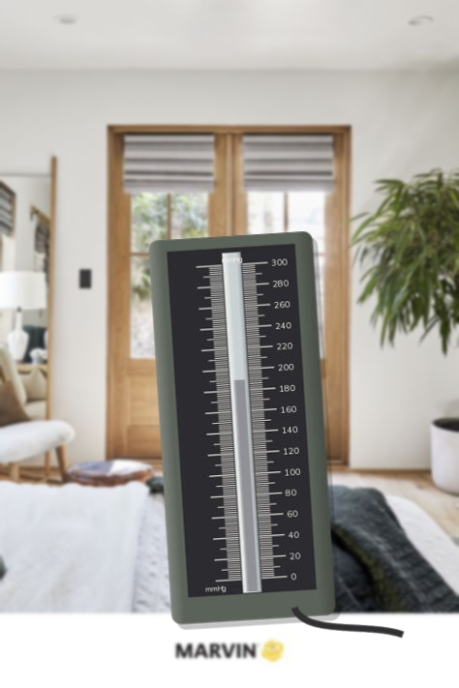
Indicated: 190 (mmHg)
